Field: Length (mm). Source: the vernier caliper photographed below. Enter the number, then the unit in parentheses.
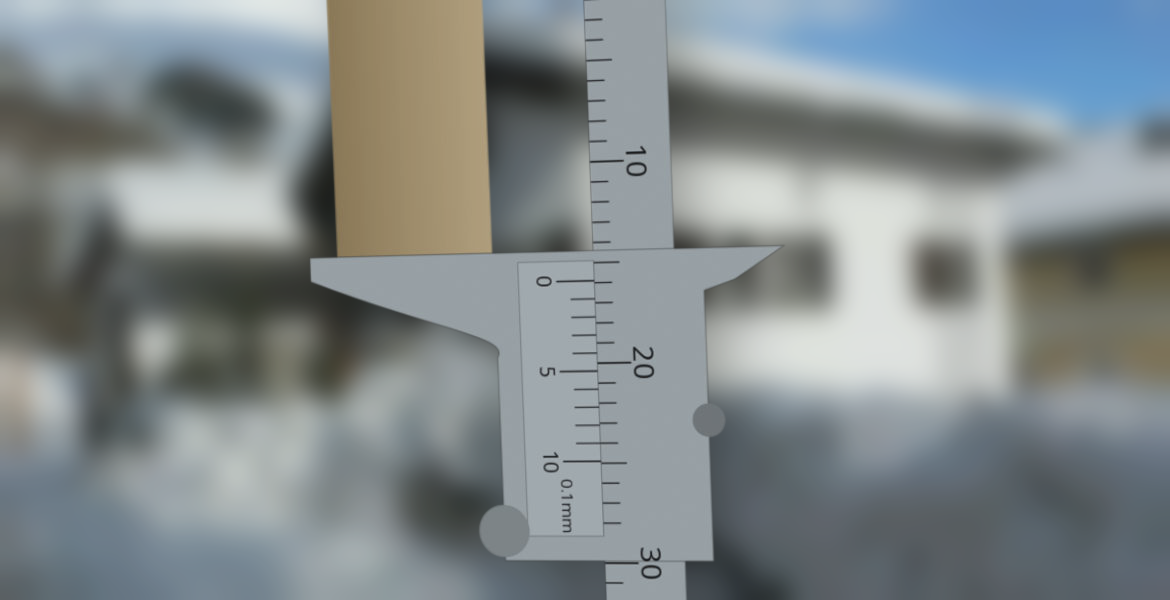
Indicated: 15.9 (mm)
